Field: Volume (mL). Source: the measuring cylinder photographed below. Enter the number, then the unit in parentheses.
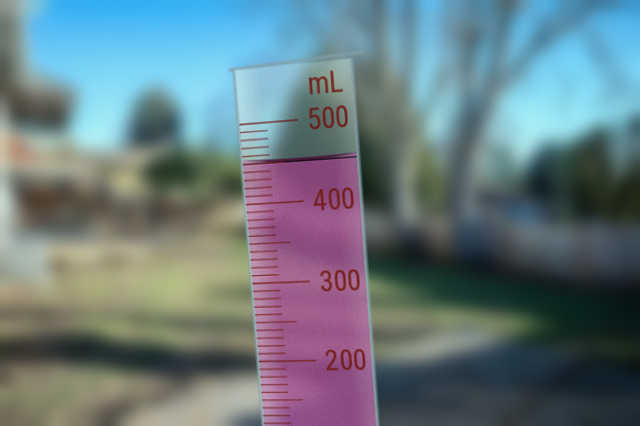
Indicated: 450 (mL)
